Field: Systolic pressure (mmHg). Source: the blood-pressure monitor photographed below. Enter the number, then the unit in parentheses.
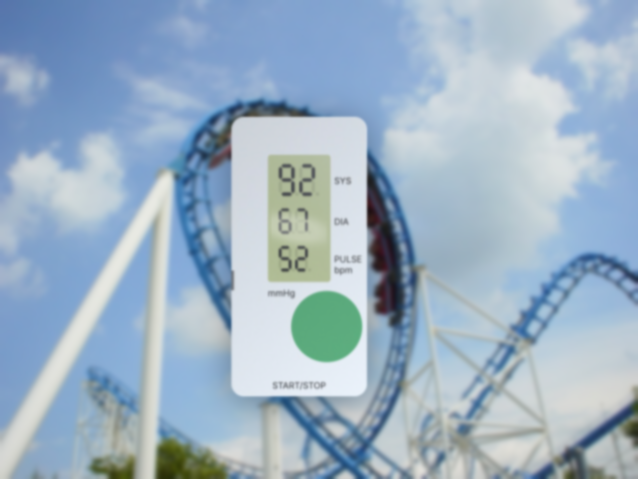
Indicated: 92 (mmHg)
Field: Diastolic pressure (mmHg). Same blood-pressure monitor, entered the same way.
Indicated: 67 (mmHg)
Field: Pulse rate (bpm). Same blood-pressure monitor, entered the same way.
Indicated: 52 (bpm)
